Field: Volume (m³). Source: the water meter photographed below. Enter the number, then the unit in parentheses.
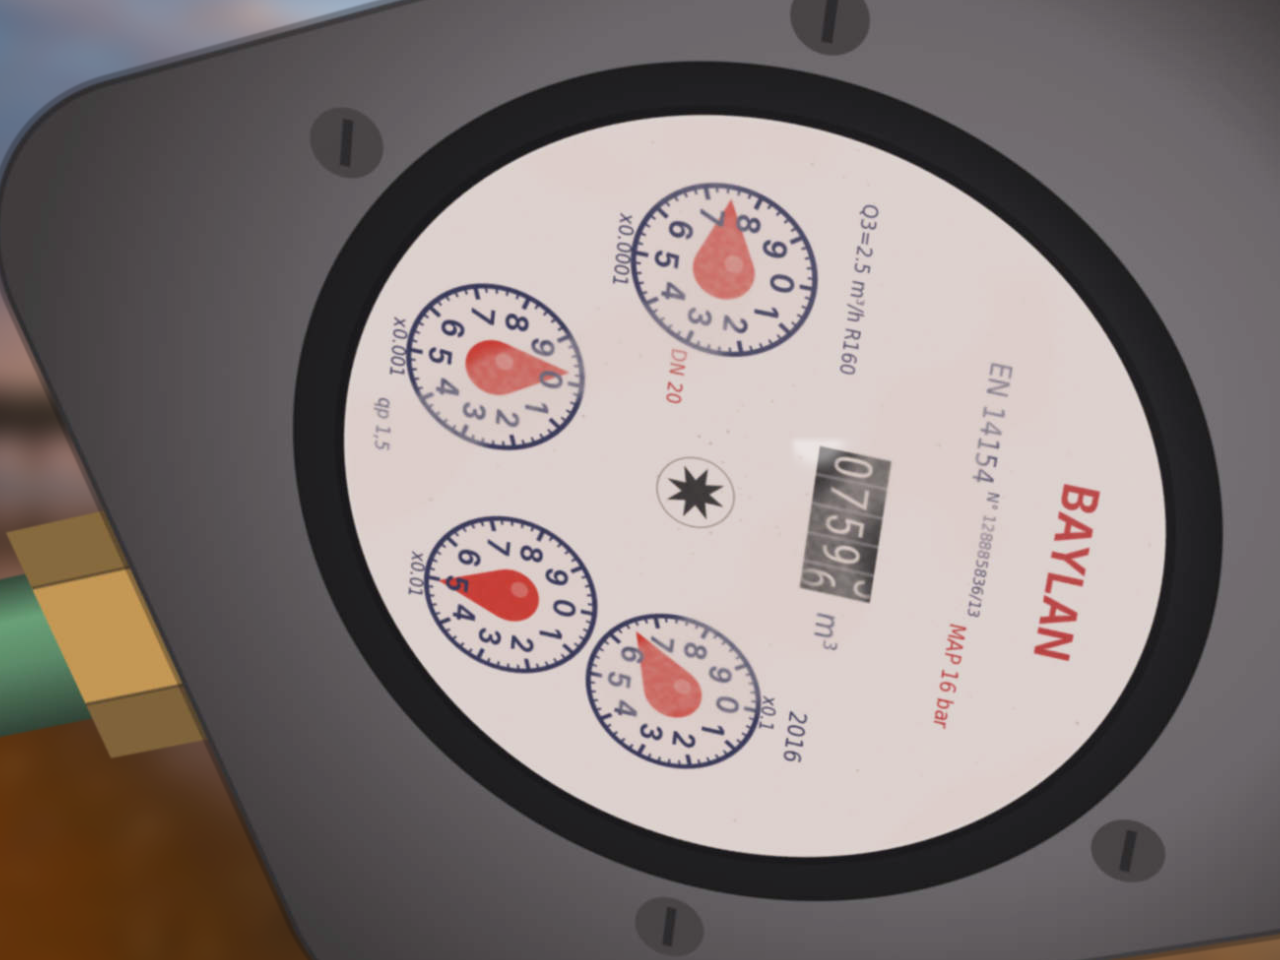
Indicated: 7595.6497 (m³)
